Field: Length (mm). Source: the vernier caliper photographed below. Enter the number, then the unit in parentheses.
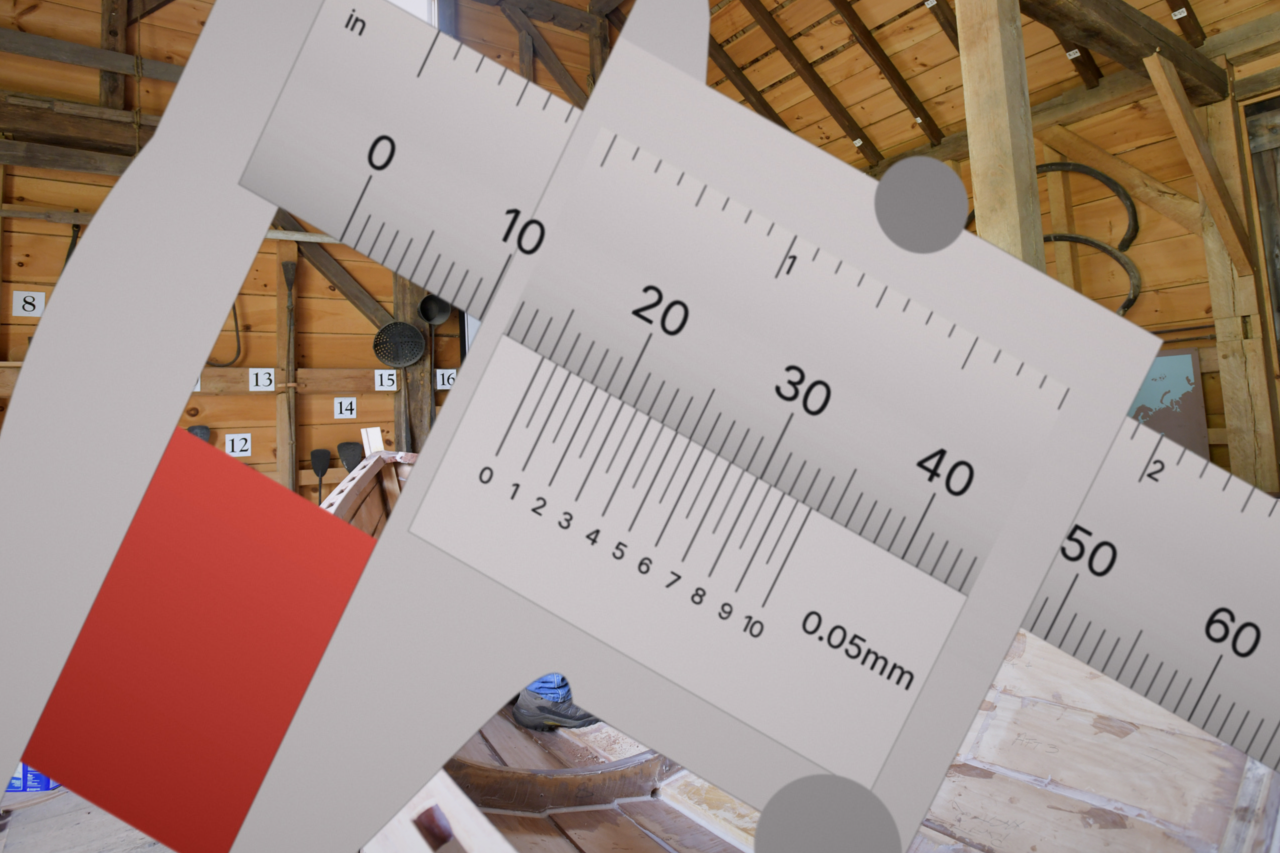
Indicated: 14.6 (mm)
